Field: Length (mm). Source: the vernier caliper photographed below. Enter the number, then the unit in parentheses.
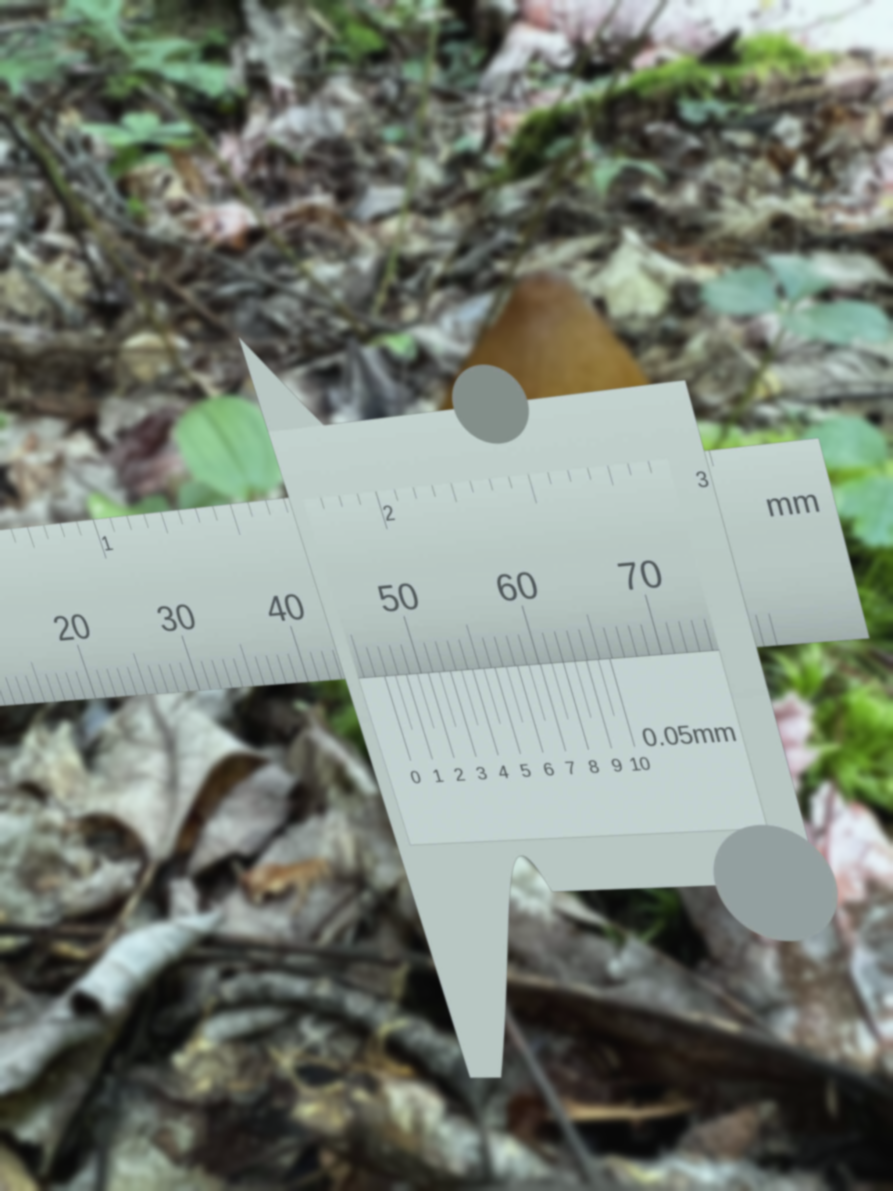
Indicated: 46.8 (mm)
